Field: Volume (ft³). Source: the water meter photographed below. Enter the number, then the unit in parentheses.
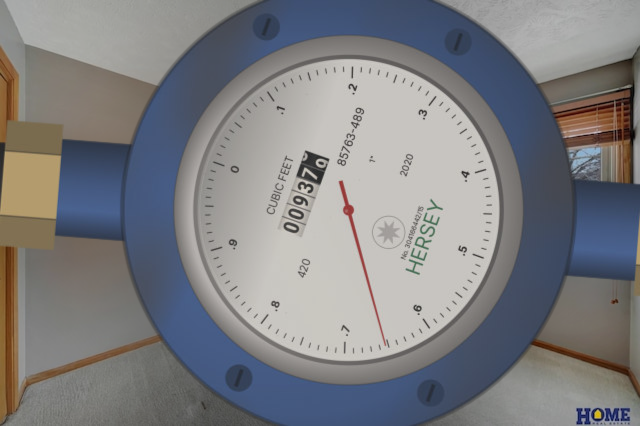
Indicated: 9378.65 (ft³)
